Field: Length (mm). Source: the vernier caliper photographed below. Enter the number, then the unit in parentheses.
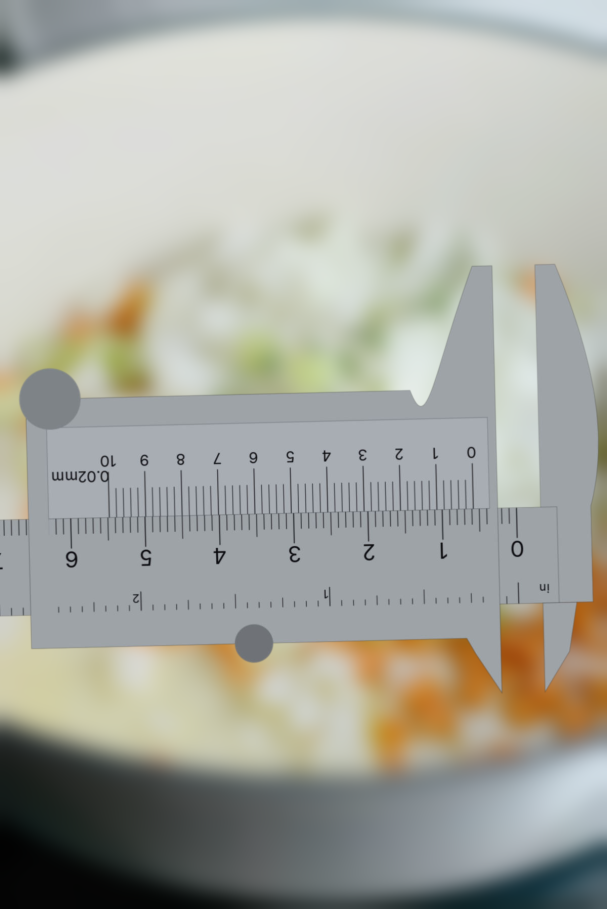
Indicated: 5.8 (mm)
